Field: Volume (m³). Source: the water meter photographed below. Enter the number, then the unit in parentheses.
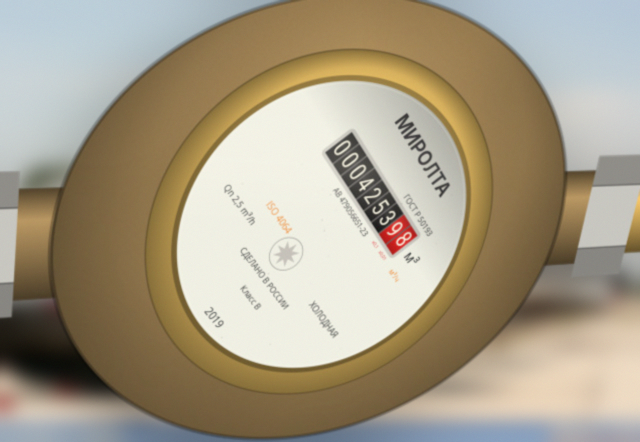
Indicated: 4253.98 (m³)
